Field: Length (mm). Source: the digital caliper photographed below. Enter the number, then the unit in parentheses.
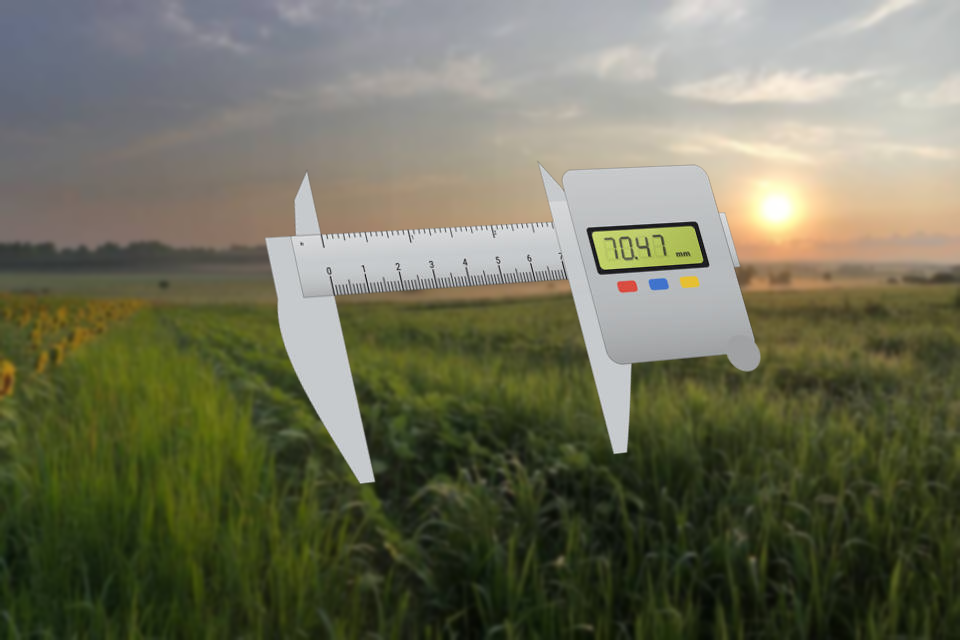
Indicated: 70.47 (mm)
